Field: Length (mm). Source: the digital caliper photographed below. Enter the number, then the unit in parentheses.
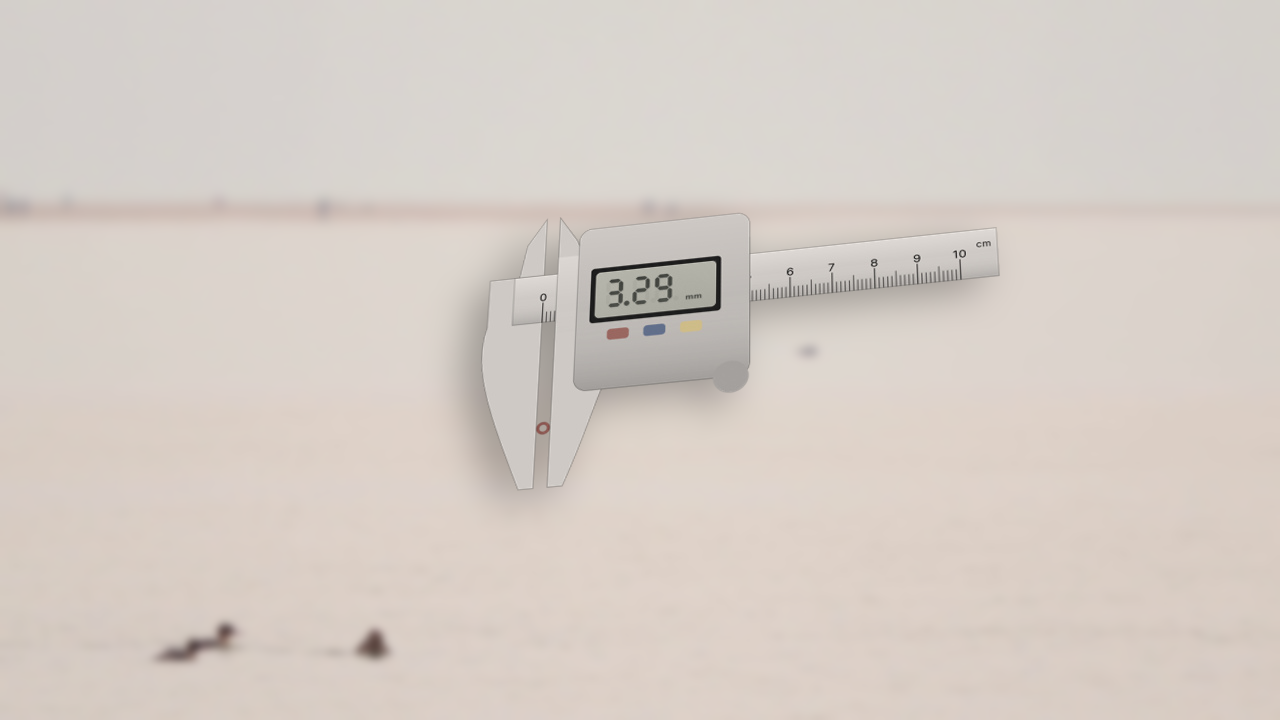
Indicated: 3.29 (mm)
